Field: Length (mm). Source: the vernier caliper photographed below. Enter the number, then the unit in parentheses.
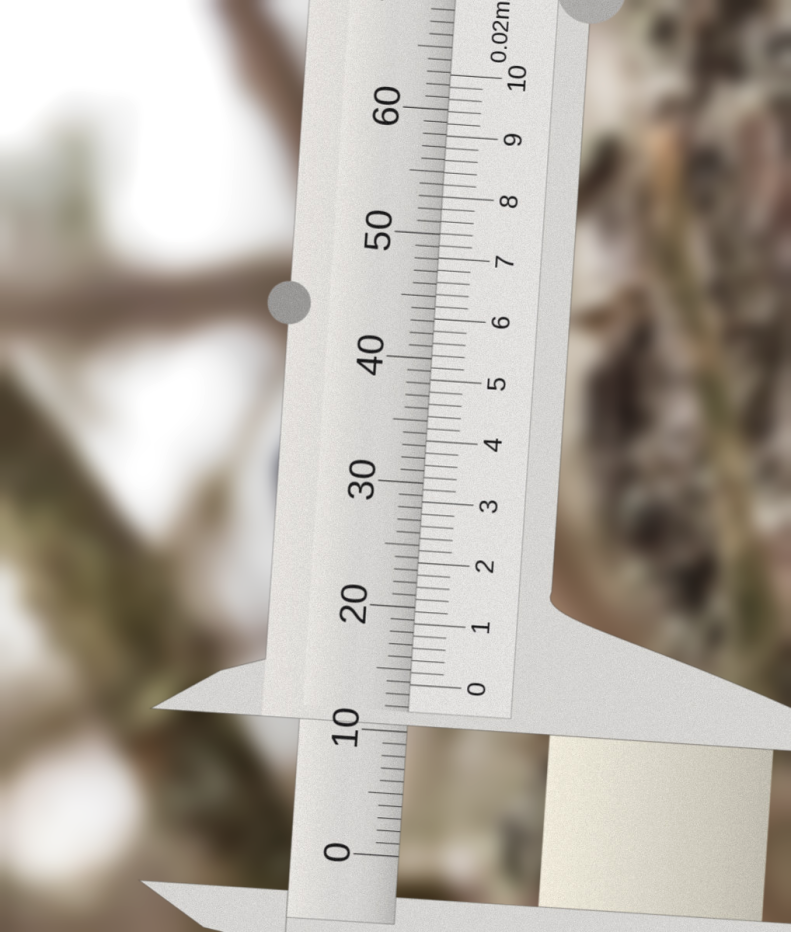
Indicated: 13.8 (mm)
